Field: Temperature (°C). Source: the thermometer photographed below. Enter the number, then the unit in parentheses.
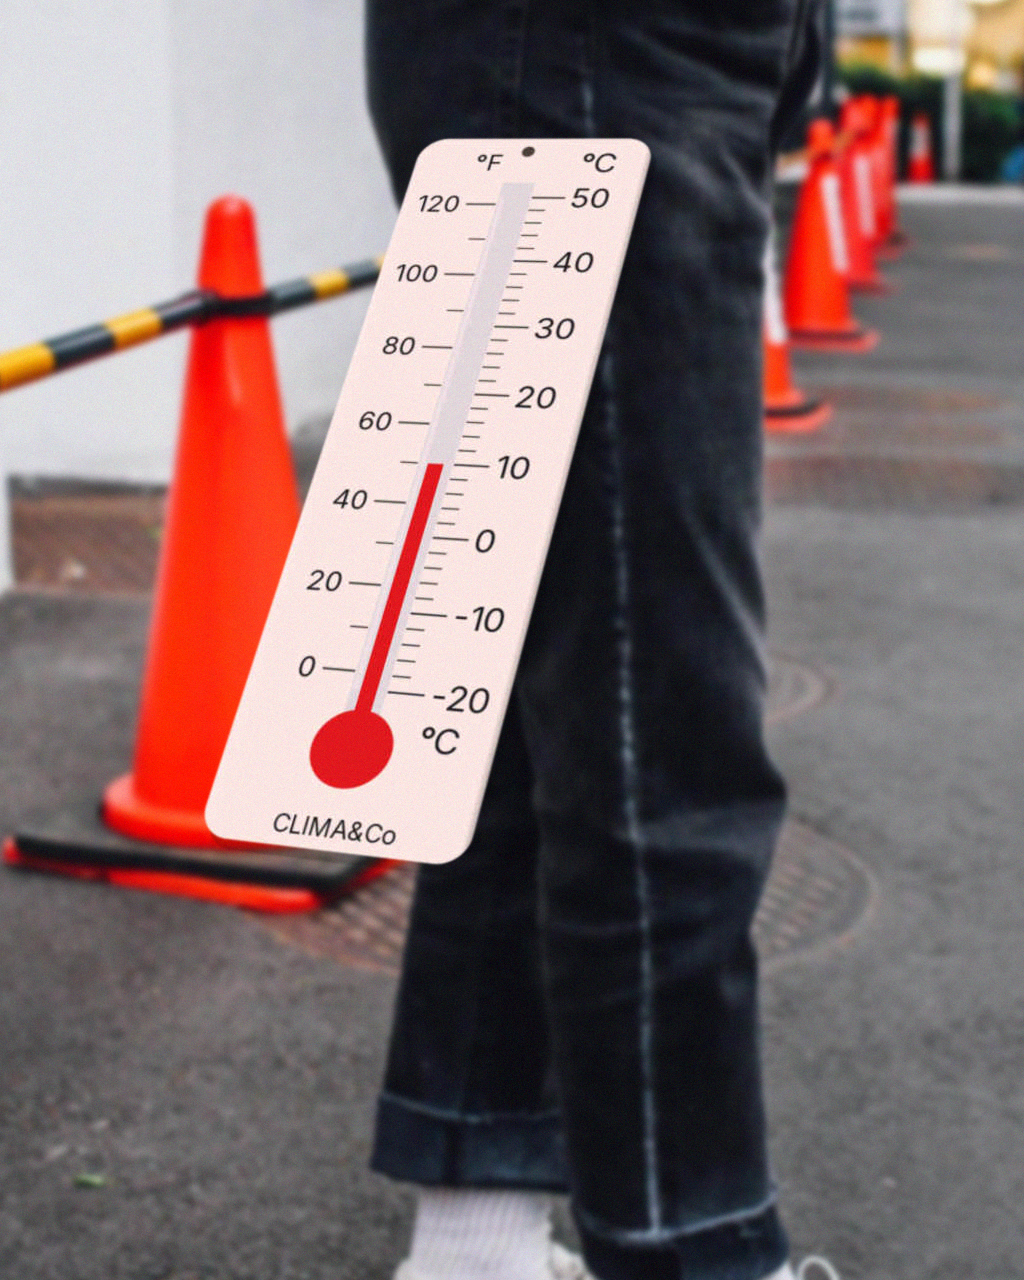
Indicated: 10 (°C)
